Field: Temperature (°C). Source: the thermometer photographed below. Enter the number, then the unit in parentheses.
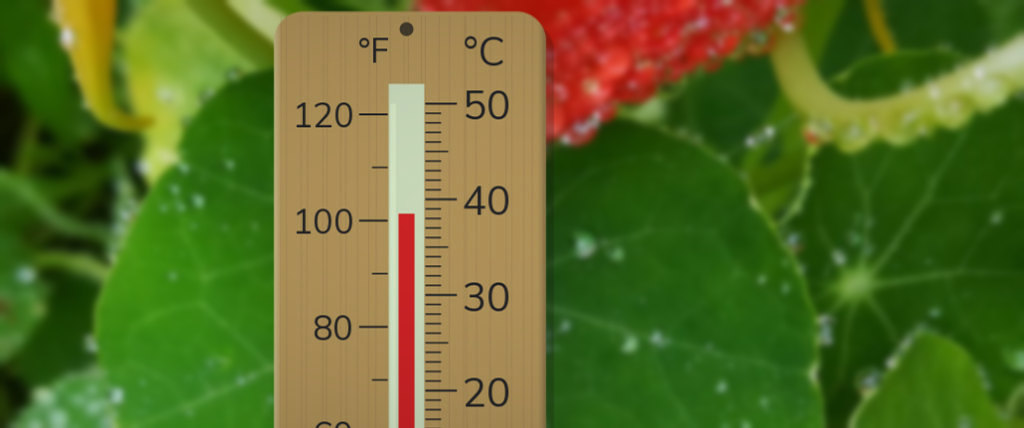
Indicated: 38.5 (°C)
